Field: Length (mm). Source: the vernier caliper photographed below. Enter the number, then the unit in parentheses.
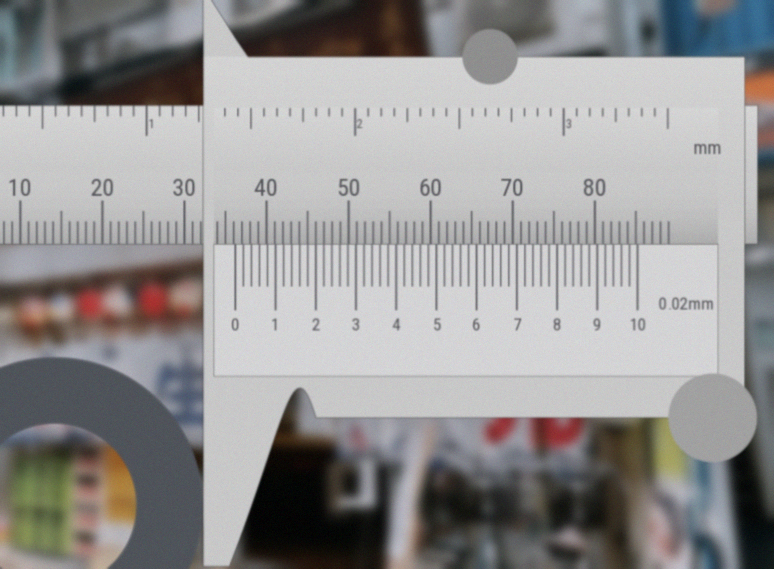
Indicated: 36.2 (mm)
